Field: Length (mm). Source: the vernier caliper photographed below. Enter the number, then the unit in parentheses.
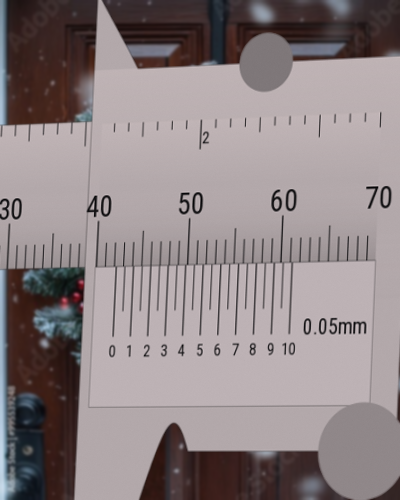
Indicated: 42.2 (mm)
